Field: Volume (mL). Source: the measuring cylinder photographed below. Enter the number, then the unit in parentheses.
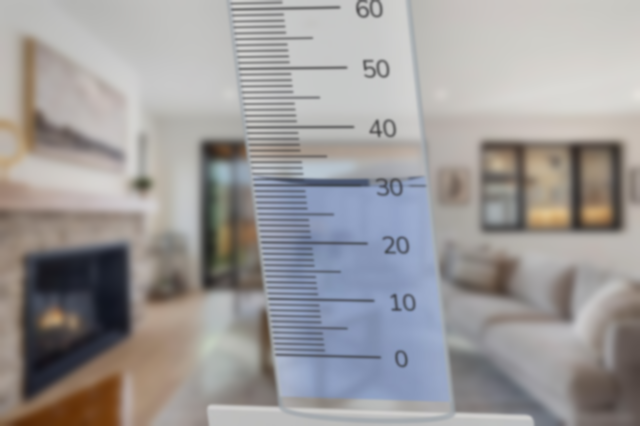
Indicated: 30 (mL)
